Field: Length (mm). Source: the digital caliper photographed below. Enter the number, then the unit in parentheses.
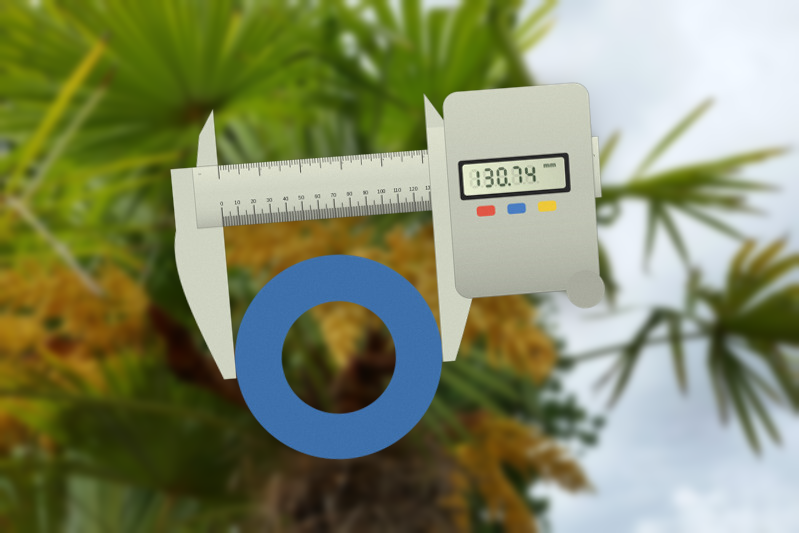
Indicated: 130.74 (mm)
